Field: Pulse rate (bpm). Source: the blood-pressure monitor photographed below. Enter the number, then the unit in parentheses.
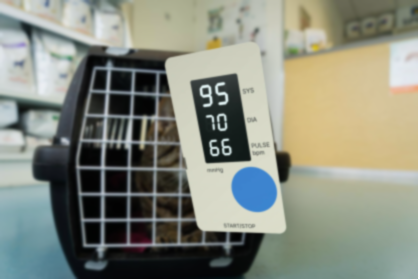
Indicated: 66 (bpm)
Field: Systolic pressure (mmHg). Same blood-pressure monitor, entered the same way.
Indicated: 95 (mmHg)
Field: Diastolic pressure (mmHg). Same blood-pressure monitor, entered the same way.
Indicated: 70 (mmHg)
